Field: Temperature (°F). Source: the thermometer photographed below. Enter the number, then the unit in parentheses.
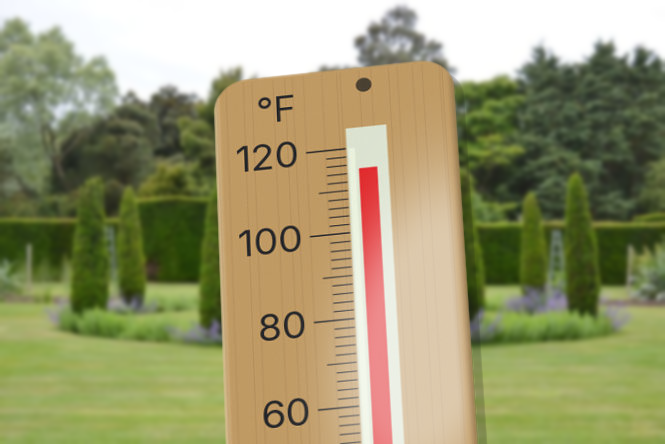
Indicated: 115 (°F)
